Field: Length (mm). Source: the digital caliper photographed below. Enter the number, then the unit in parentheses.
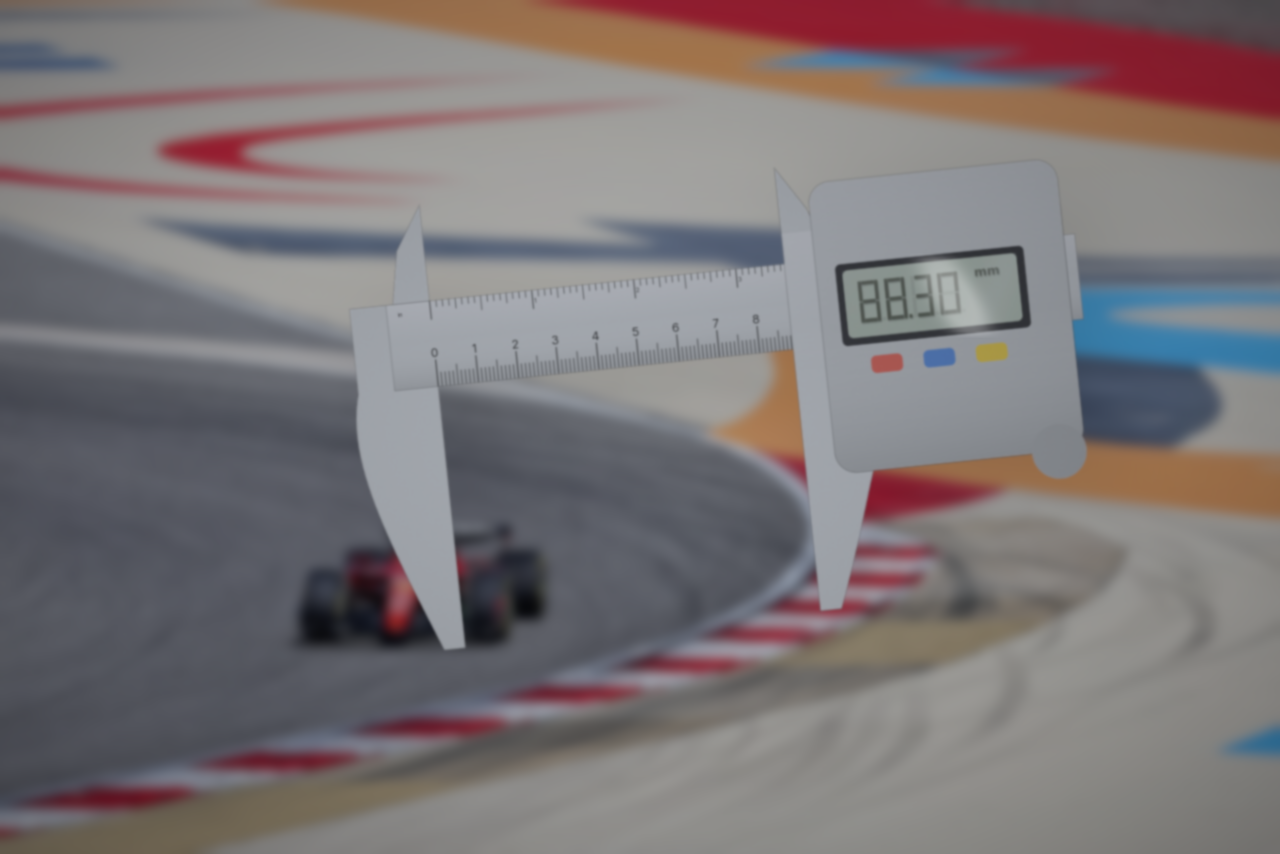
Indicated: 88.30 (mm)
